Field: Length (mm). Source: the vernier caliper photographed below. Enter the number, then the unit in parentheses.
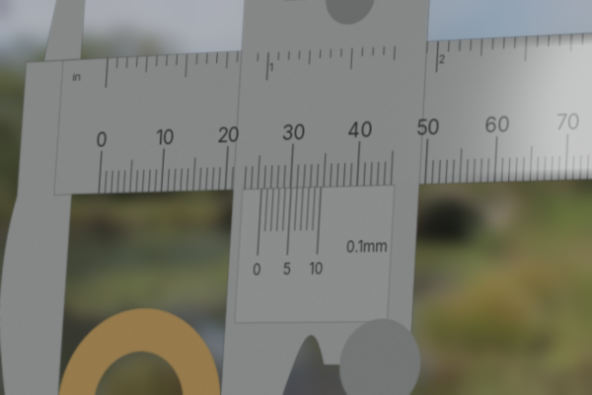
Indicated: 25.6 (mm)
